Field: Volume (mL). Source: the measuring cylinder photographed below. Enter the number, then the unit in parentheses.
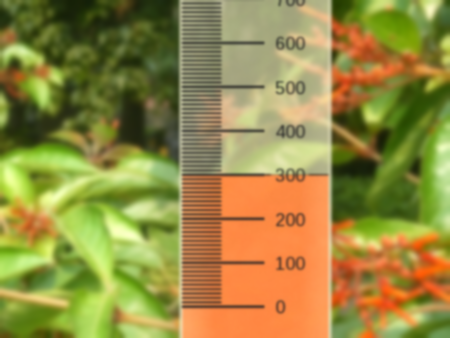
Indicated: 300 (mL)
